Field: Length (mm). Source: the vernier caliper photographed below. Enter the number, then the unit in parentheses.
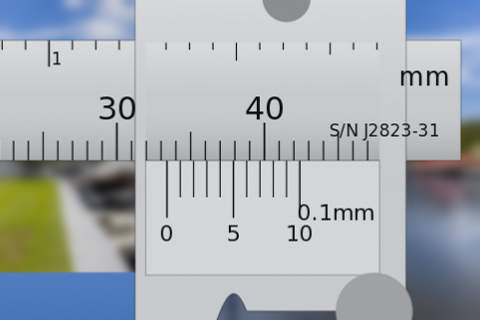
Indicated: 33.4 (mm)
